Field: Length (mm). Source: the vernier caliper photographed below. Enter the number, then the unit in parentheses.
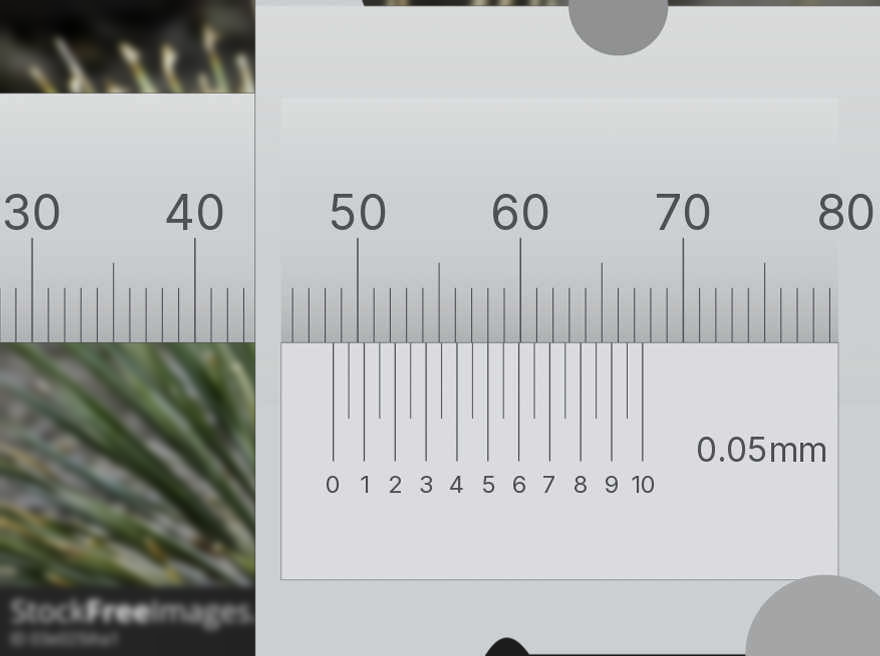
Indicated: 48.5 (mm)
